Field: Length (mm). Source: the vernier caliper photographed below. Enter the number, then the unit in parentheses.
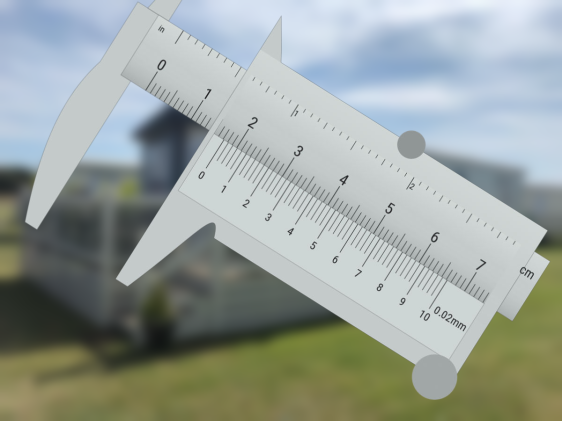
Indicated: 17.2 (mm)
